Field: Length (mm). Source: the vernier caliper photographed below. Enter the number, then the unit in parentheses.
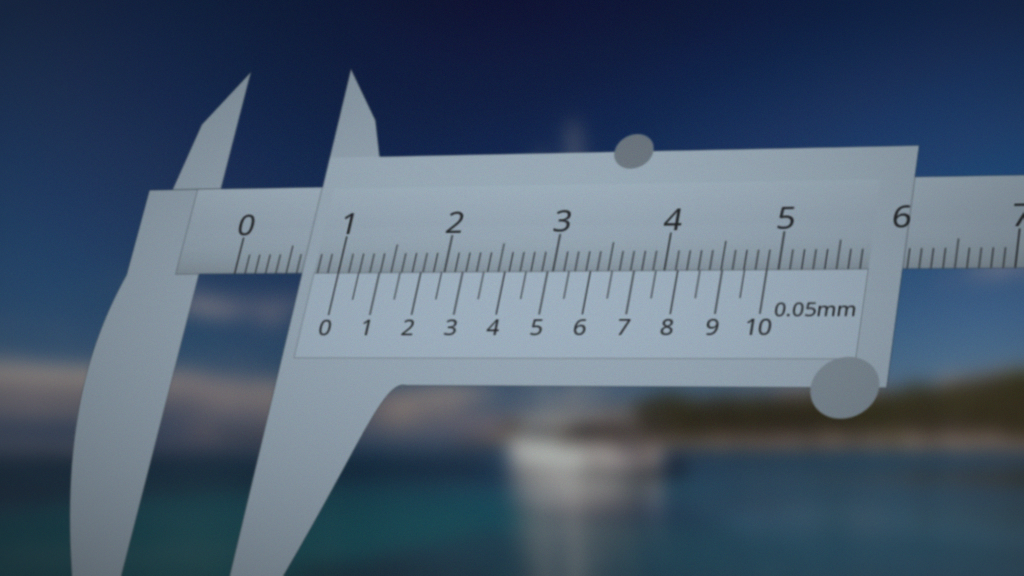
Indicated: 10.0 (mm)
